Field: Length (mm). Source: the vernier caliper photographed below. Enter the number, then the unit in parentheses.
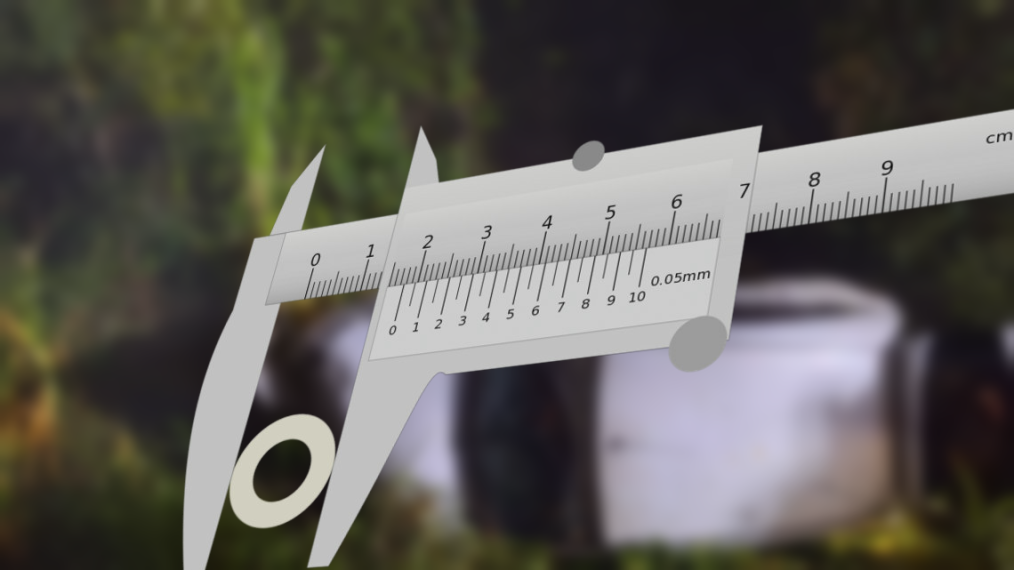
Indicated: 17.6 (mm)
